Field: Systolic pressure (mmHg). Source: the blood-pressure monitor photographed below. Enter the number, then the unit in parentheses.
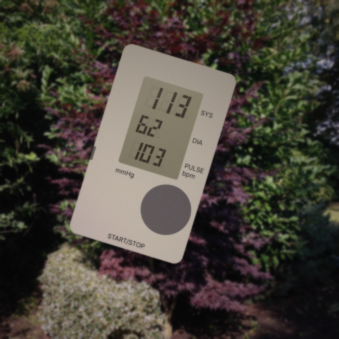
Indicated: 113 (mmHg)
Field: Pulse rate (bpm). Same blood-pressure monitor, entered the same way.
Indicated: 103 (bpm)
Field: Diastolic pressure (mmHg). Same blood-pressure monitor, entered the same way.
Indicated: 62 (mmHg)
